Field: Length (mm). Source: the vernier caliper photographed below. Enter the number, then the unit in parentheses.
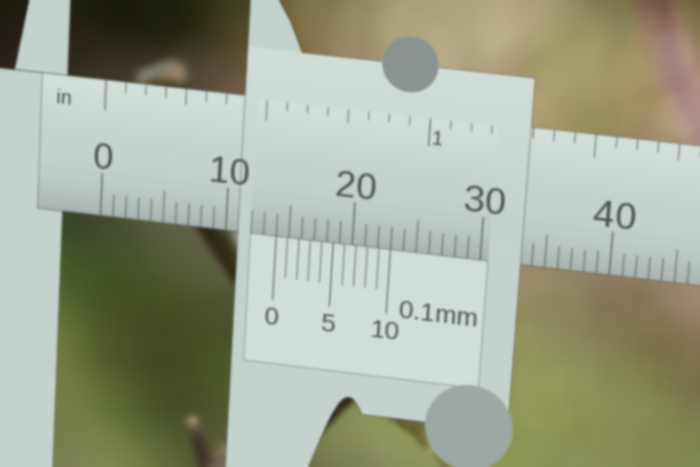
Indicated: 14.0 (mm)
